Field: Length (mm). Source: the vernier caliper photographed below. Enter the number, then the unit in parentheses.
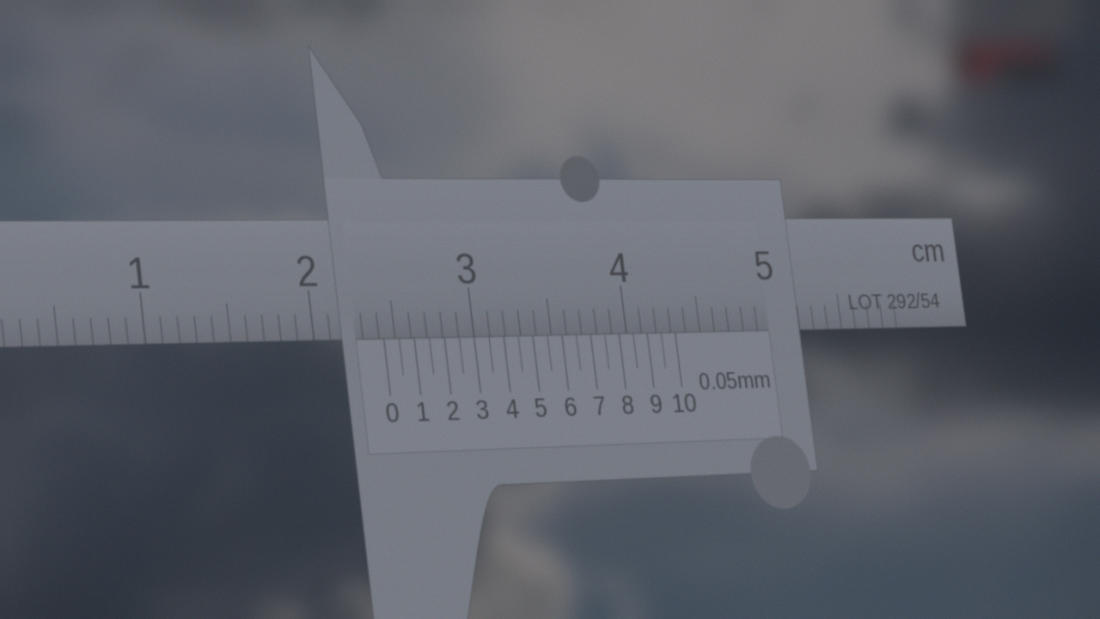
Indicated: 24.3 (mm)
